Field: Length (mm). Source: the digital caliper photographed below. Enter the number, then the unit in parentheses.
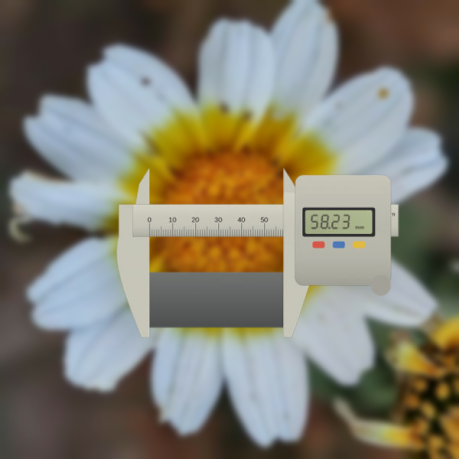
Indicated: 58.23 (mm)
